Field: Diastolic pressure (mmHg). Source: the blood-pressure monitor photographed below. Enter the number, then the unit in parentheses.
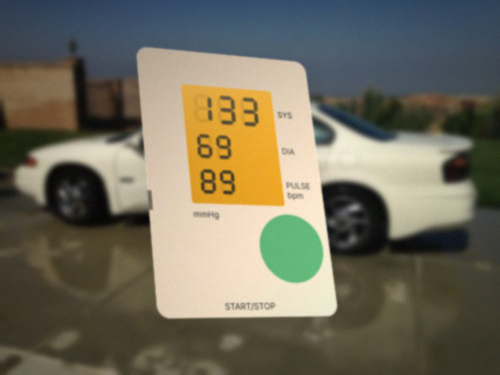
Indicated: 69 (mmHg)
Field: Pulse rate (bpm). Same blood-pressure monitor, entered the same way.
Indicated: 89 (bpm)
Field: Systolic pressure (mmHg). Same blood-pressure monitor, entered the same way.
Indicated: 133 (mmHg)
